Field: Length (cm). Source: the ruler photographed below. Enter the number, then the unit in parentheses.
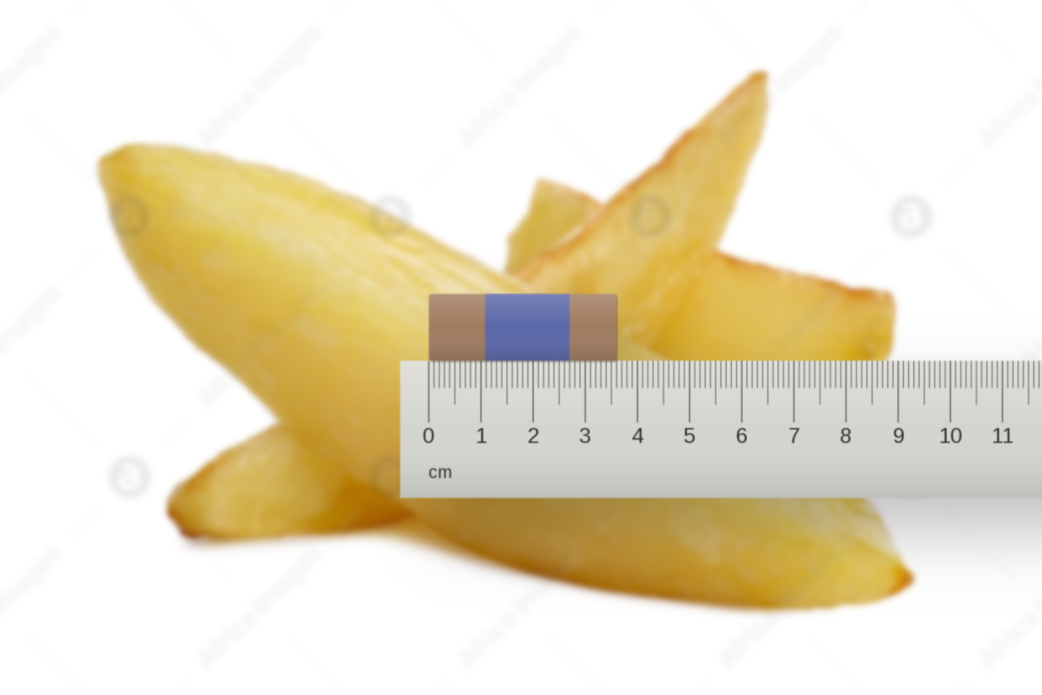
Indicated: 3.6 (cm)
